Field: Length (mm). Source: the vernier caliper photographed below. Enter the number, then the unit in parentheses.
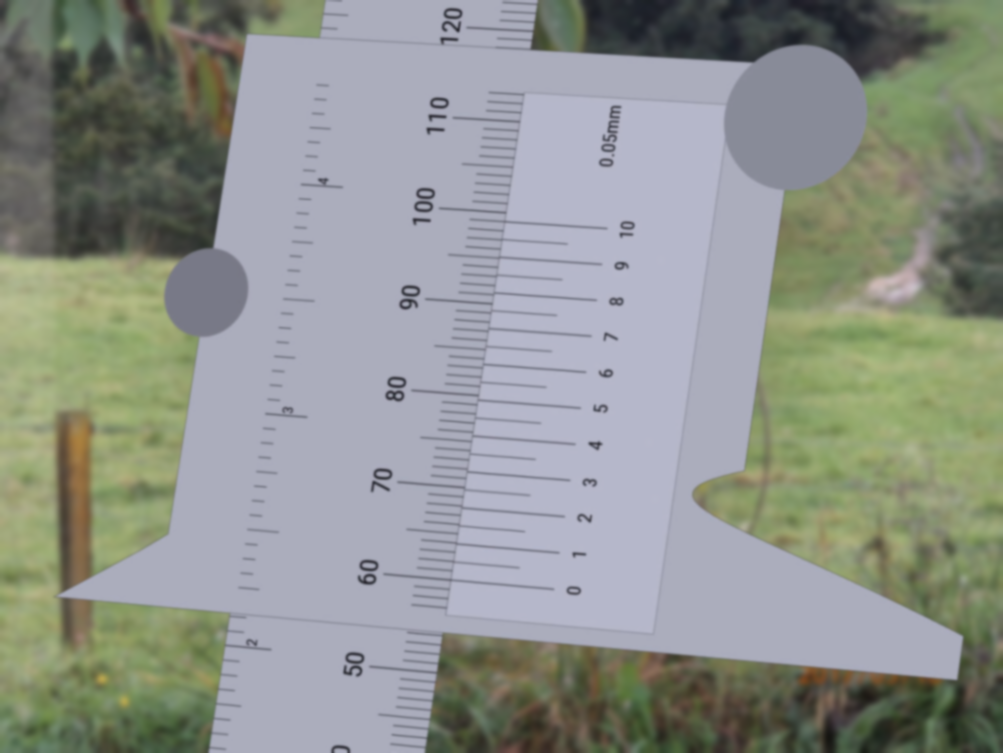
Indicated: 60.0 (mm)
